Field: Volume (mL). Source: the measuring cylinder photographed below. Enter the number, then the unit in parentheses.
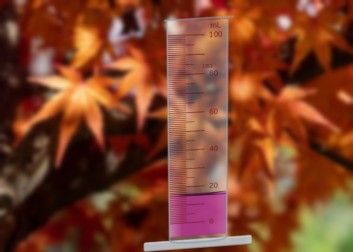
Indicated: 15 (mL)
